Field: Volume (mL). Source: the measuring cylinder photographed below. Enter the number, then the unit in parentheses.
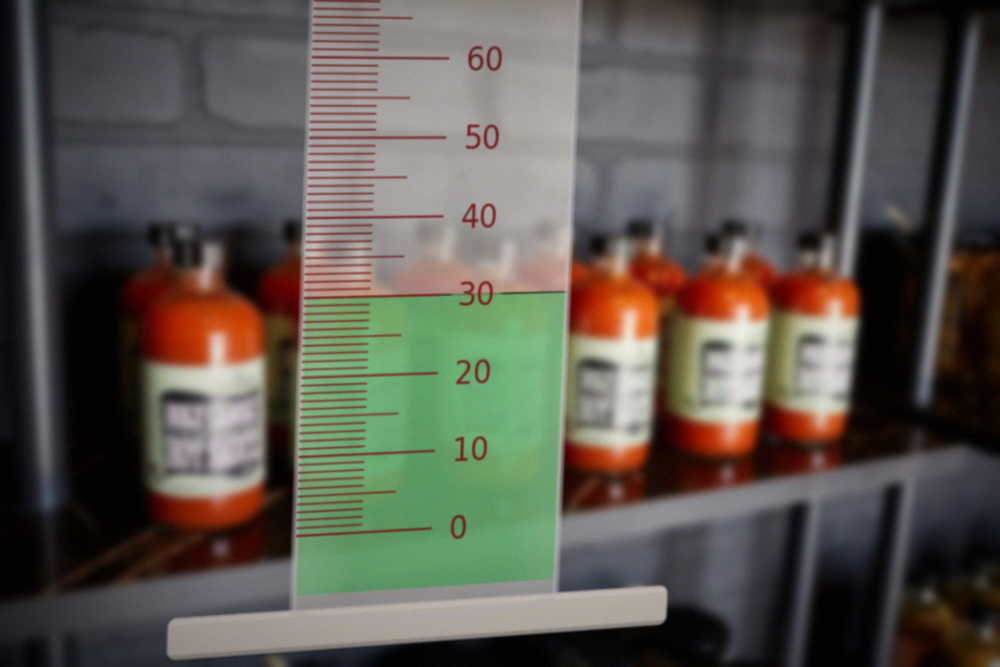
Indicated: 30 (mL)
